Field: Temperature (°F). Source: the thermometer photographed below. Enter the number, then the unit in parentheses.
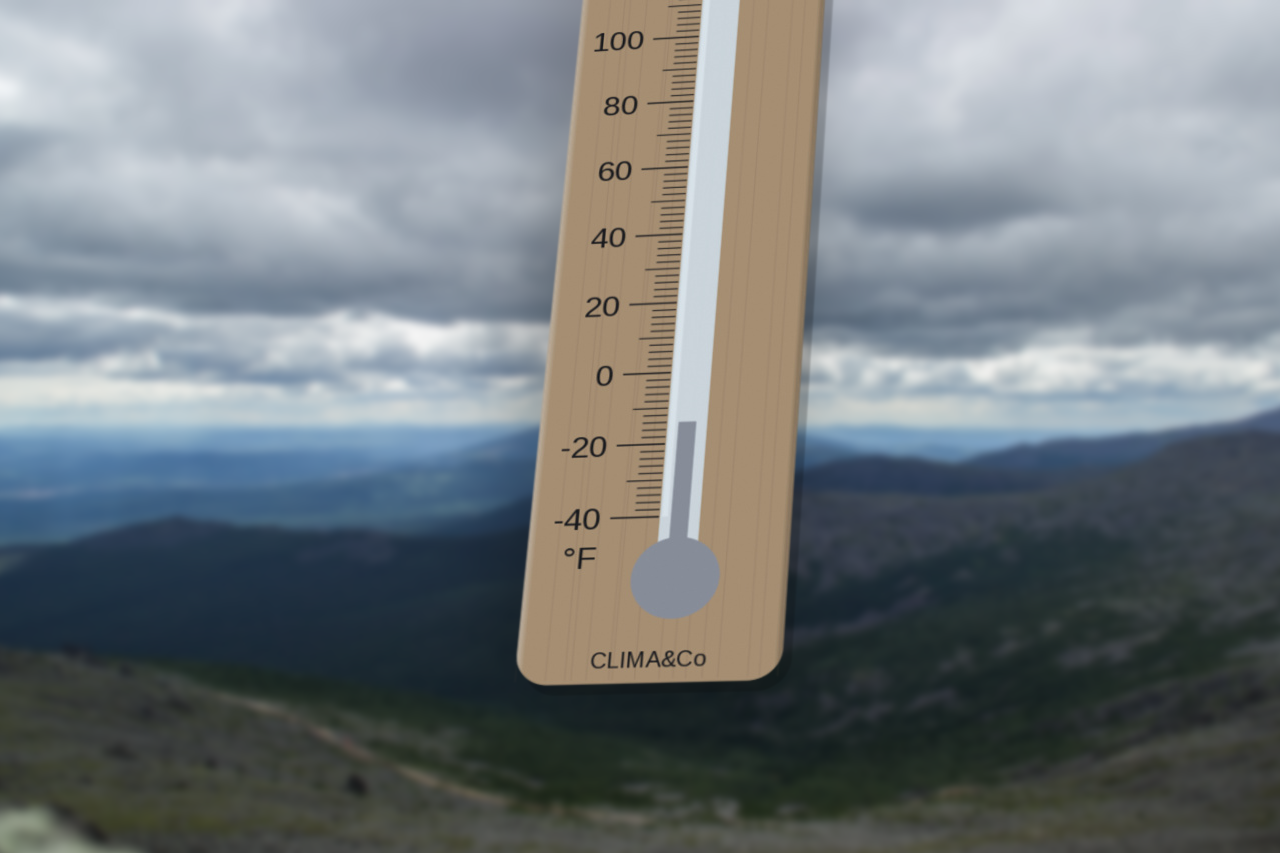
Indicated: -14 (°F)
